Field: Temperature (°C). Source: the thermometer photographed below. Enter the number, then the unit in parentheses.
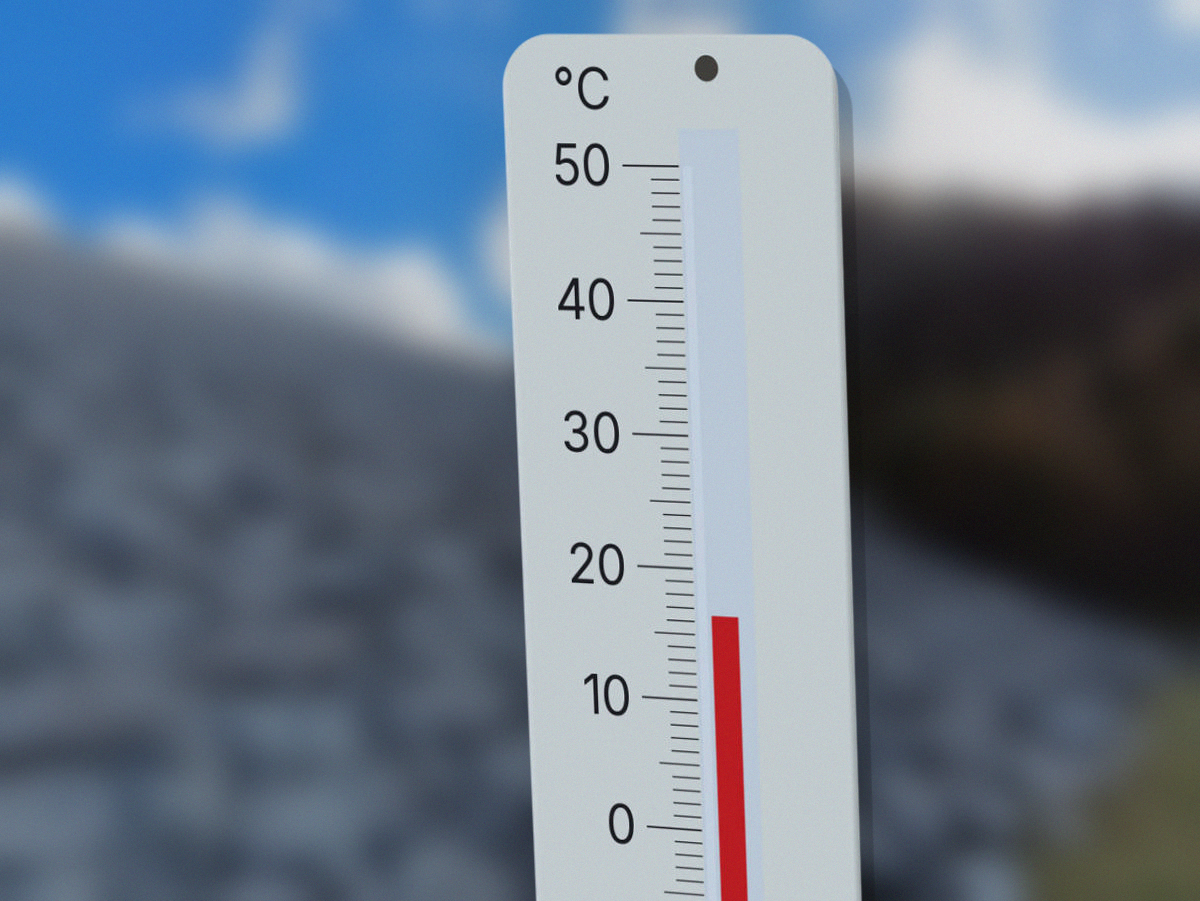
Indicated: 16.5 (°C)
